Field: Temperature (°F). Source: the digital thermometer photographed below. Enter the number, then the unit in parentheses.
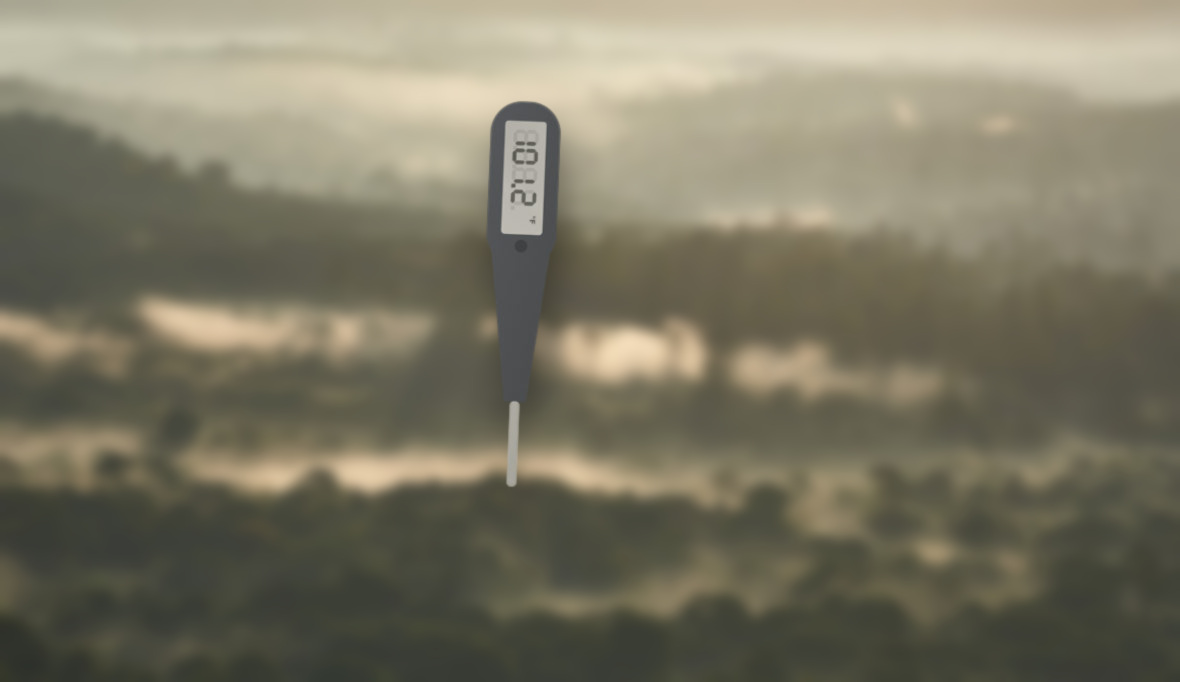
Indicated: 101.2 (°F)
